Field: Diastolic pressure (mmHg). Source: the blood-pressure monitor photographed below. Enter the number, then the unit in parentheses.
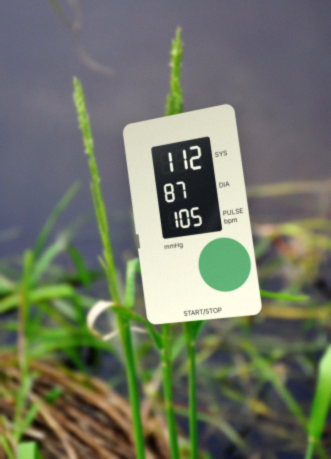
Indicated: 87 (mmHg)
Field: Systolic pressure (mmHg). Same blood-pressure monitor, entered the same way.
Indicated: 112 (mmHg)
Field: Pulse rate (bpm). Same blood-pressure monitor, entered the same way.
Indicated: 105 (bpm)
